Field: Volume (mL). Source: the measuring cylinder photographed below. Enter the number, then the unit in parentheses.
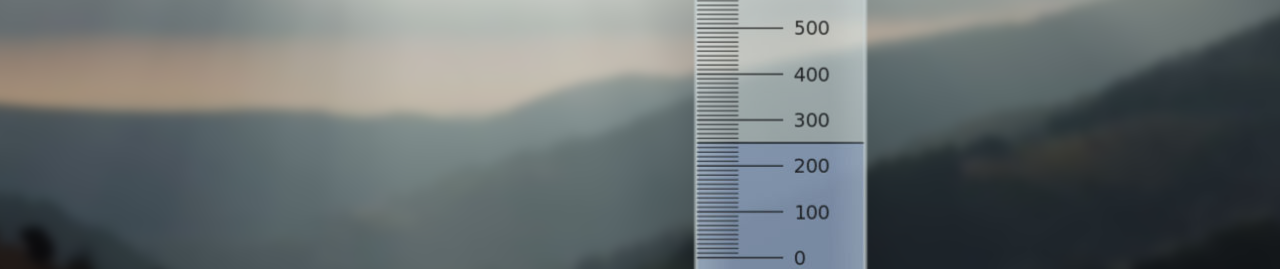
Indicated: 250 (mL)
